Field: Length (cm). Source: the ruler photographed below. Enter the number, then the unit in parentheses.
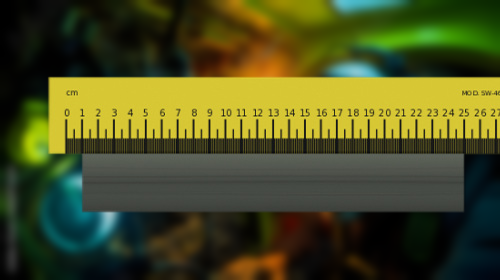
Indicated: 24 (cm)
